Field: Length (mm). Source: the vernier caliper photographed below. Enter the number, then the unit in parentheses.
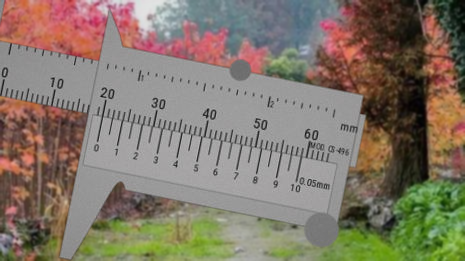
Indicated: 20.0 (mm)
